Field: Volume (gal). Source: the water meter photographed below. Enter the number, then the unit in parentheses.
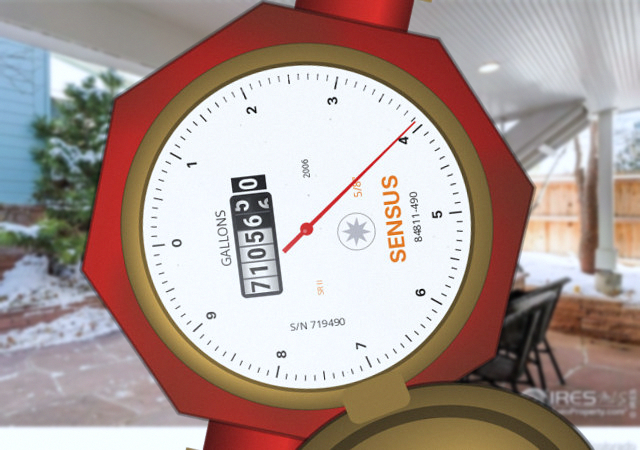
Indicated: 7105653.9 (gal)
